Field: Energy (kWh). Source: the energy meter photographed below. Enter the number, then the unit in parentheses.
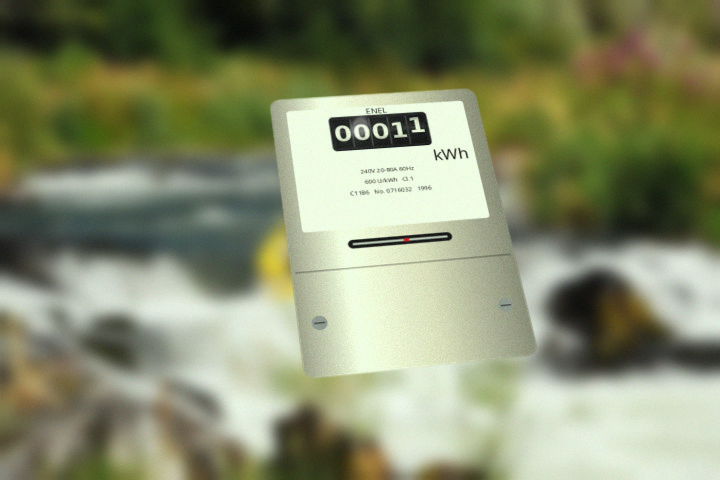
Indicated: 11 (kWh)
